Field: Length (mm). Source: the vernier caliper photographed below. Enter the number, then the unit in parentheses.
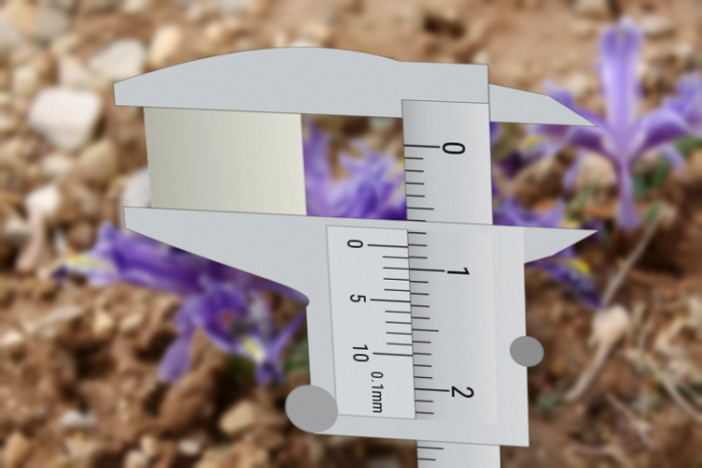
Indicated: 8.2 (mm)
